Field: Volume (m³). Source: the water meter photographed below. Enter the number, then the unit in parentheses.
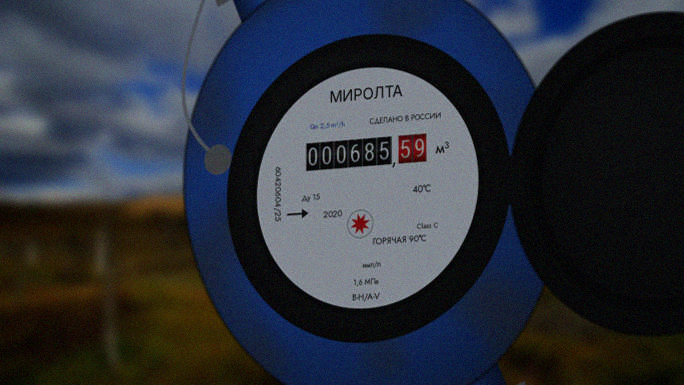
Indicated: 685.59 (m³)
